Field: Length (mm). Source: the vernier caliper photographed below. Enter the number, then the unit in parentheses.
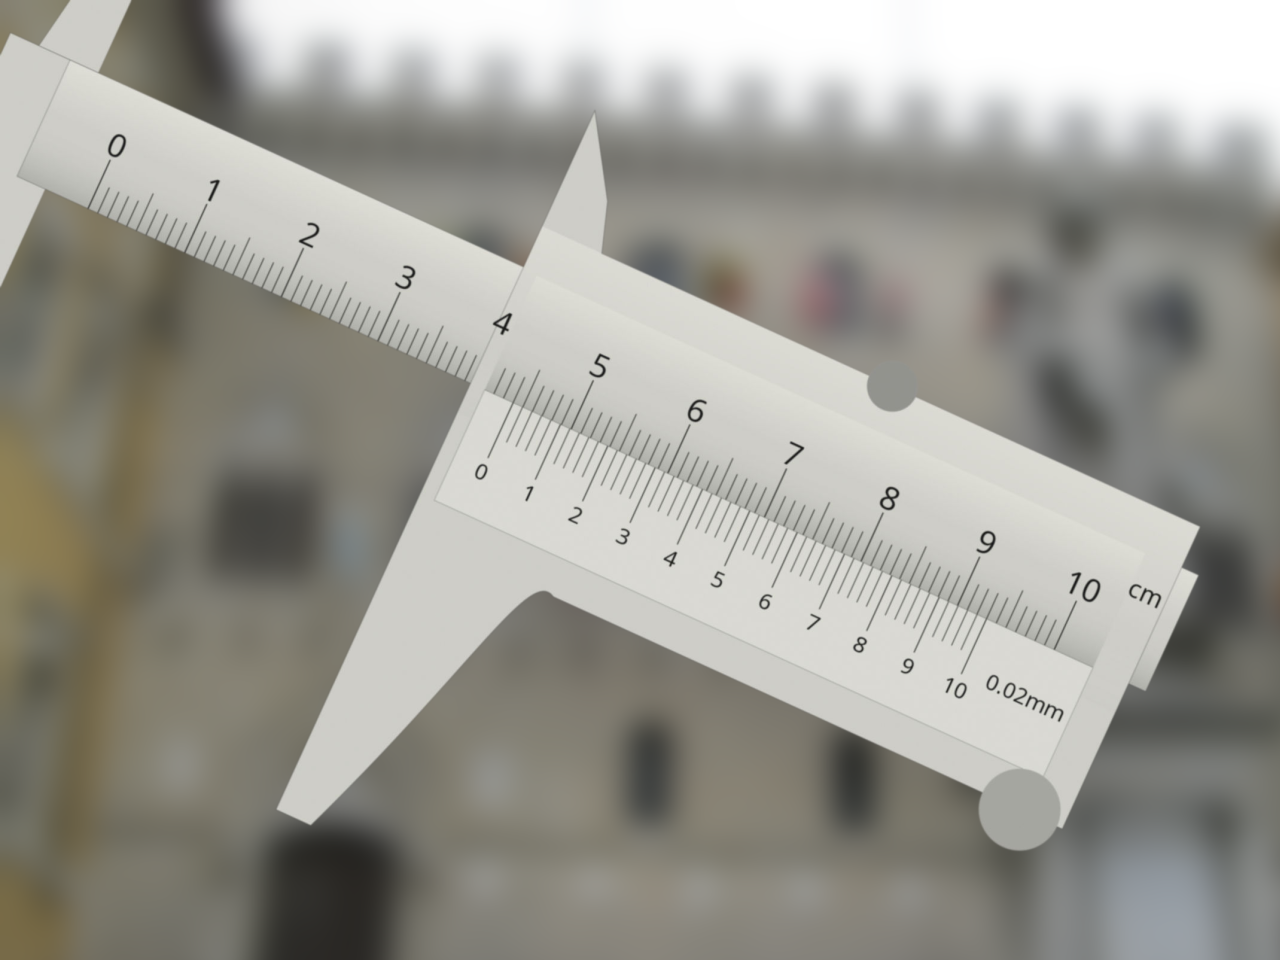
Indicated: 44.0 (mm)
